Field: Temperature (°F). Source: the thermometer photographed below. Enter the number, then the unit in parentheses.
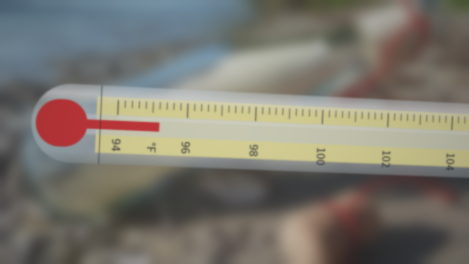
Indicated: 95.2 (°F)
